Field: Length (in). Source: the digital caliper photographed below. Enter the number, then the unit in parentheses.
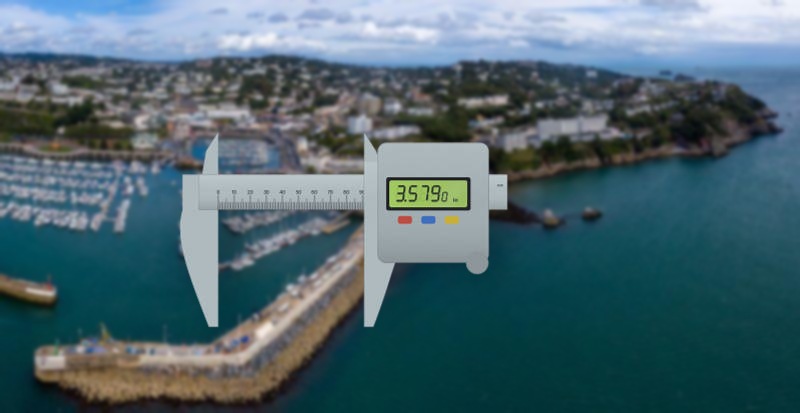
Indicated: 3.5790 (in)
